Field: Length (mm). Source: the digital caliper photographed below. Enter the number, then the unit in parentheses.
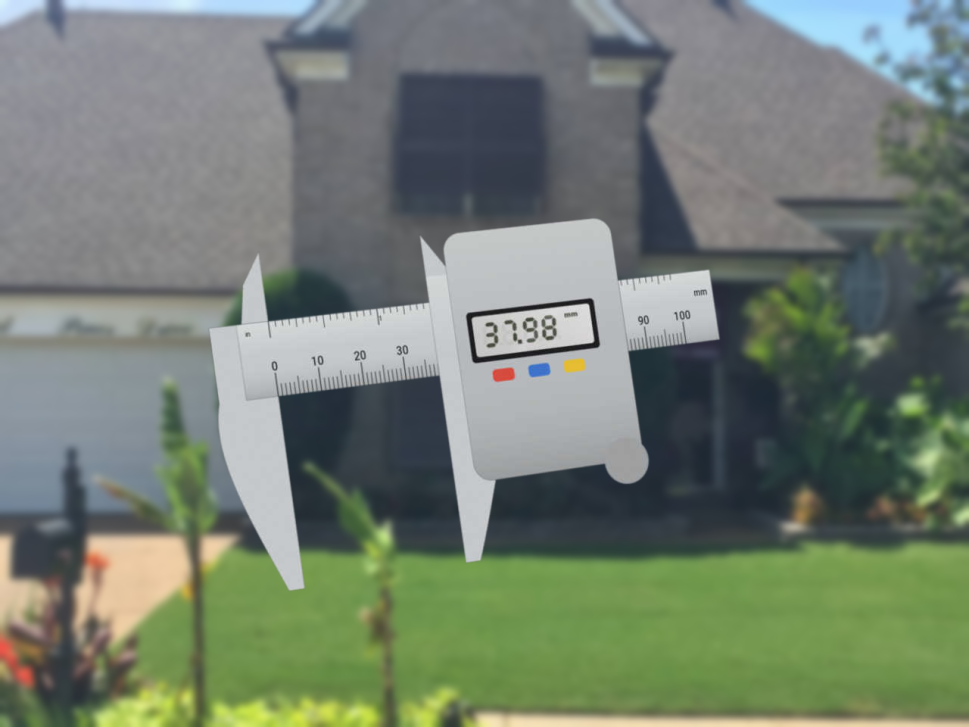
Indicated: 37.98 (mm)
